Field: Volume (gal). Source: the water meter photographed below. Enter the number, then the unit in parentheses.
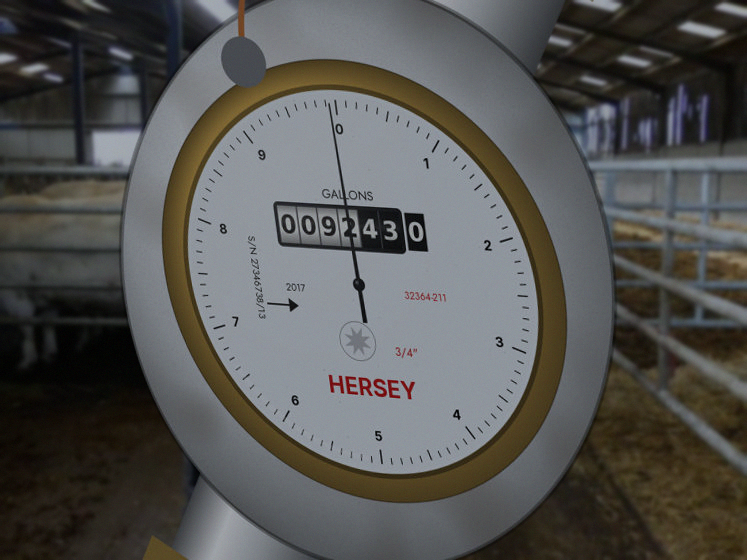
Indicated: 92429.9 (gal)
